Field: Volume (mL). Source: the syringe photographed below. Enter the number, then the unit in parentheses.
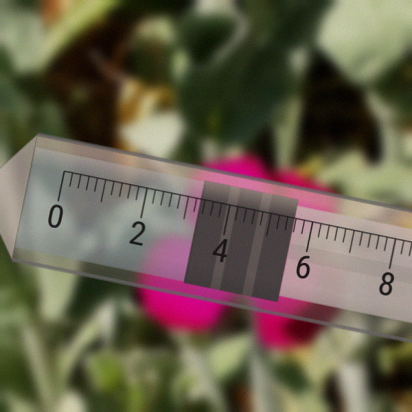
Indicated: 3.3 (mL)
